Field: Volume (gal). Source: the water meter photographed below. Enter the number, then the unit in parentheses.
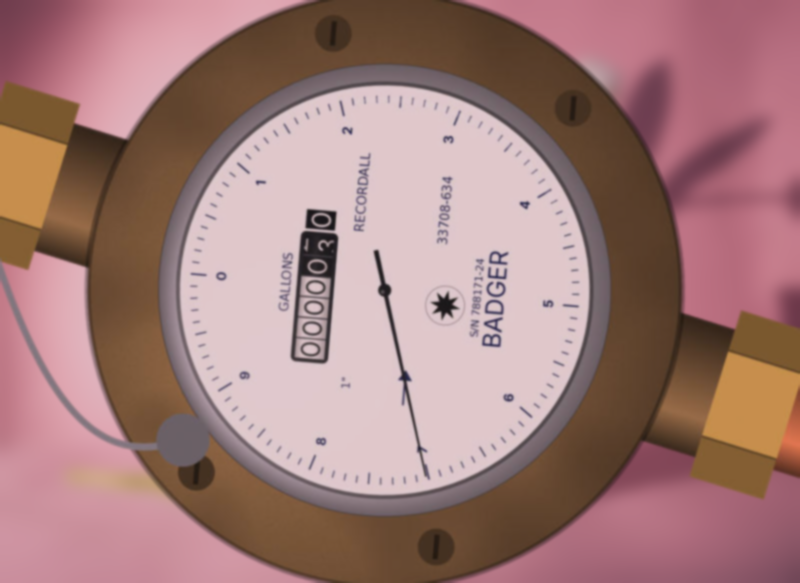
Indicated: 27.0 (gal)
